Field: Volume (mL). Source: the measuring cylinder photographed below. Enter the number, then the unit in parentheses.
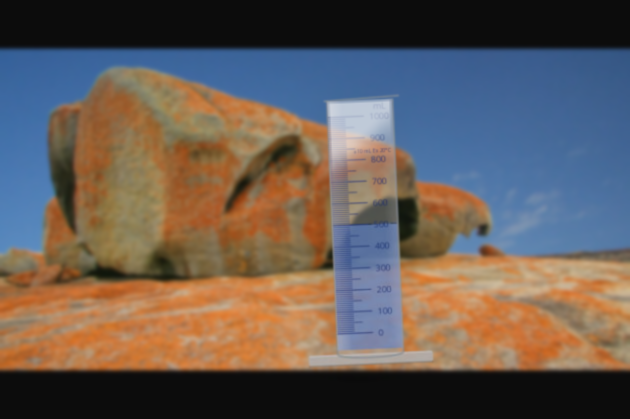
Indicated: 500 (mL)
